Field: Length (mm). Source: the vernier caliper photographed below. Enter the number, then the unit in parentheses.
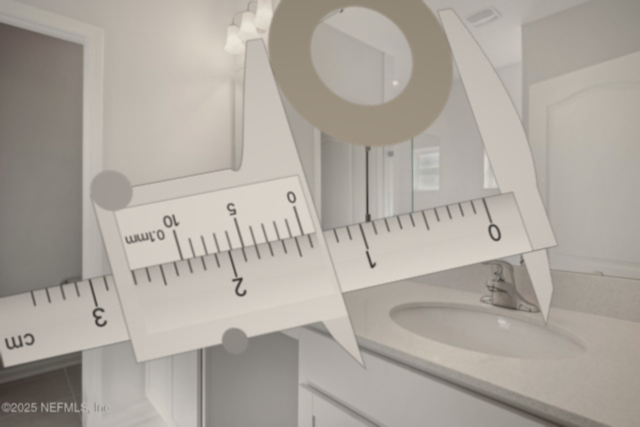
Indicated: 14.4 (mm)
